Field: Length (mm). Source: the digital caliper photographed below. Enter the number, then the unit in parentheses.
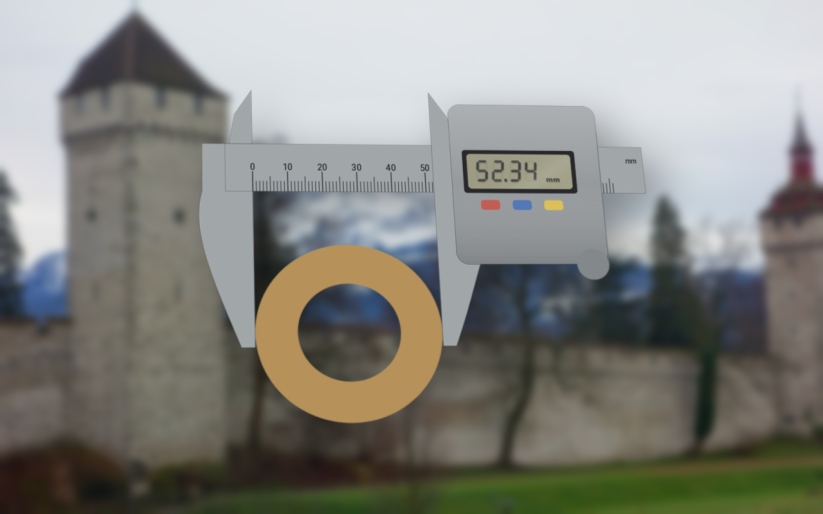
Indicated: 52.34 (mm)
